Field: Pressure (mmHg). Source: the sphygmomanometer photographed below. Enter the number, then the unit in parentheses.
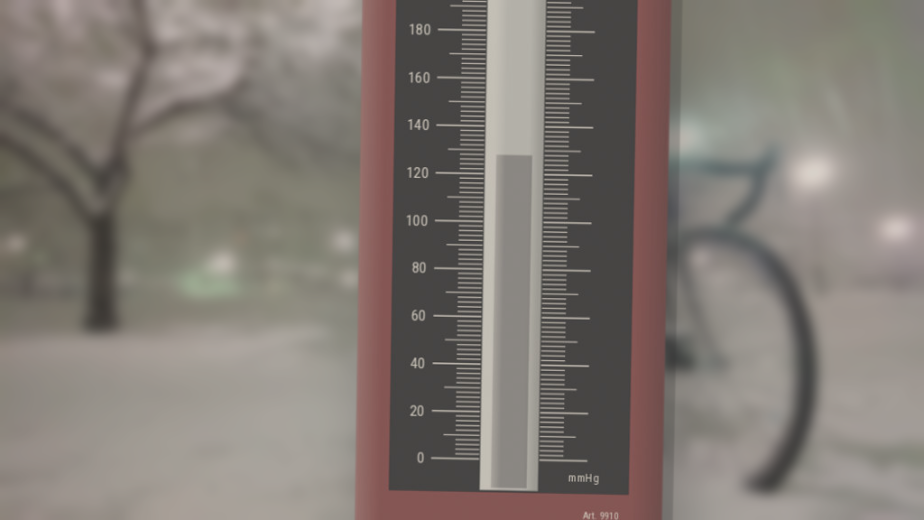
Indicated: 128 (mmHg)
